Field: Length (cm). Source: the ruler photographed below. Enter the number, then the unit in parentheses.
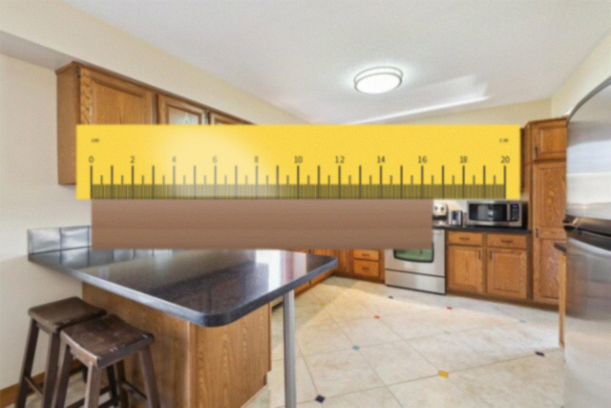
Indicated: 16.5 (cm)
